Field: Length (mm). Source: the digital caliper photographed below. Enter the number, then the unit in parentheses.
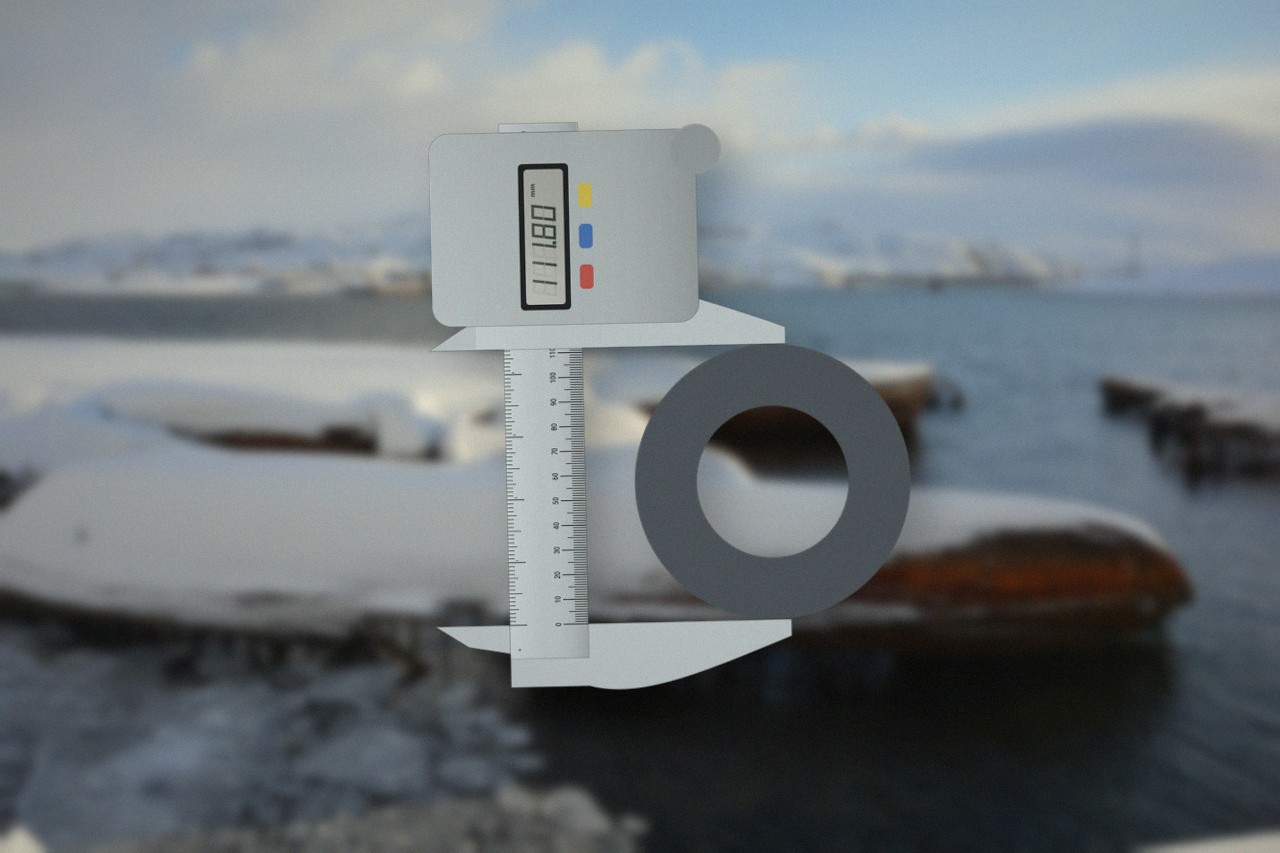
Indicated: 111.80 (mm)
